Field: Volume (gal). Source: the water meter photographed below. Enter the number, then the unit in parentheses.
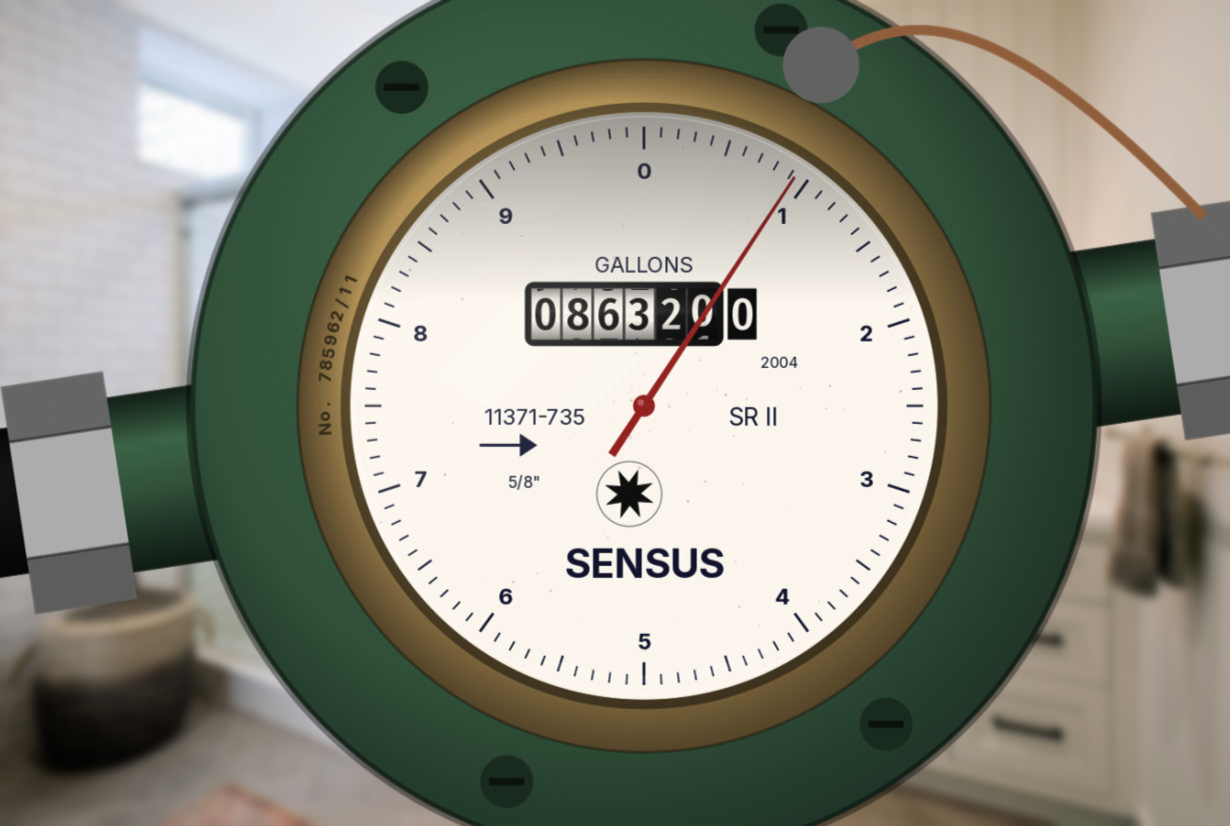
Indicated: 863200.9 (gal)
